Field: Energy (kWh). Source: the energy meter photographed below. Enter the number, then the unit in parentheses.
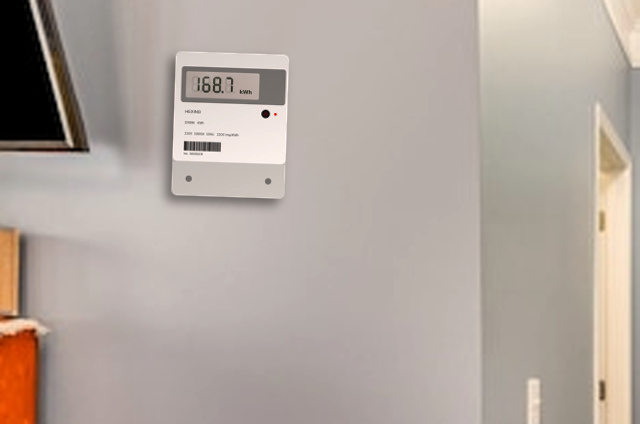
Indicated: 168.7 (kWh)
